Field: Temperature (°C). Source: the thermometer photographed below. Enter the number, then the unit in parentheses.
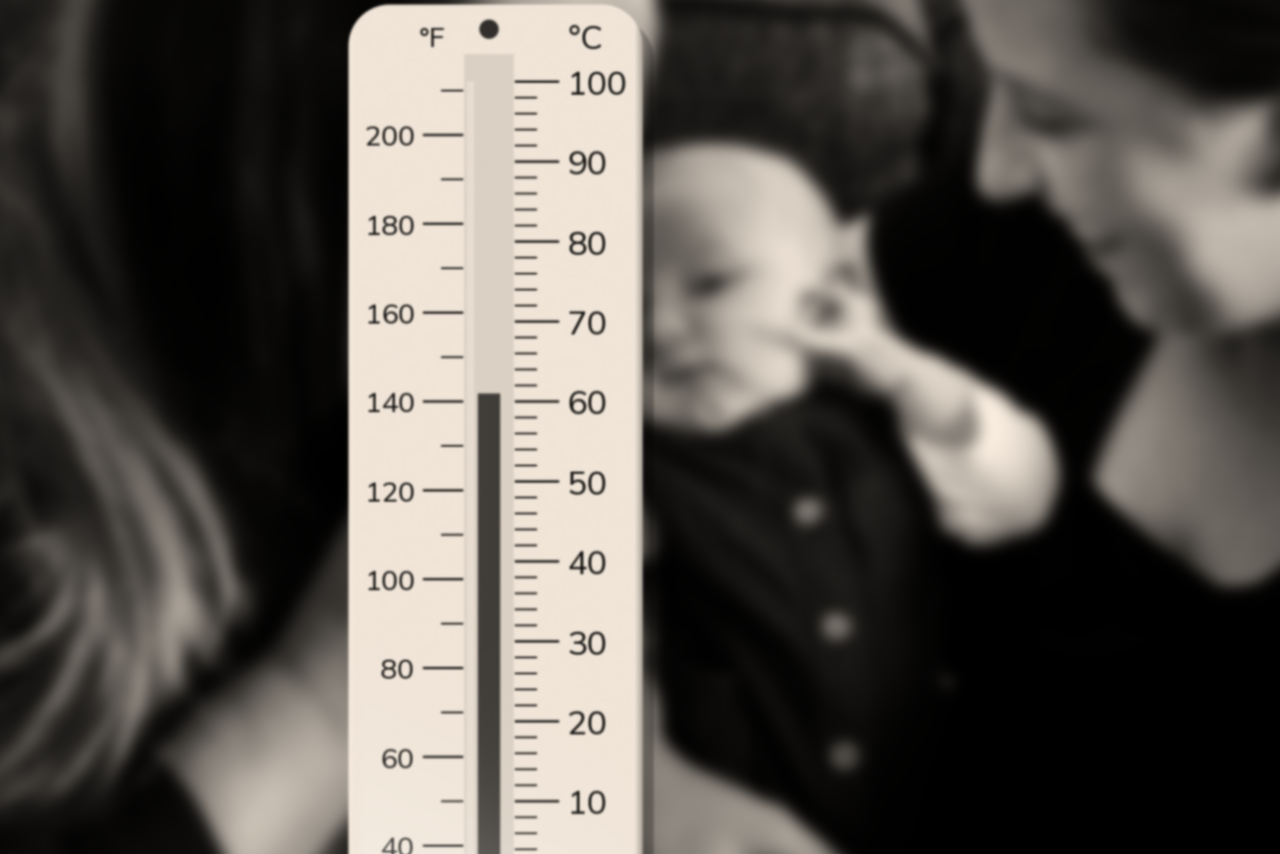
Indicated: 61 (°C)
